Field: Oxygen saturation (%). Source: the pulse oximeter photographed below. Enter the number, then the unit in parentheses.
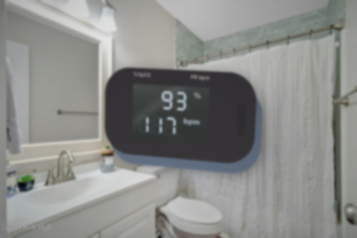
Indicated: 93 (%)
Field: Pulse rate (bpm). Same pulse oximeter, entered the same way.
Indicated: 117 (bpm)
